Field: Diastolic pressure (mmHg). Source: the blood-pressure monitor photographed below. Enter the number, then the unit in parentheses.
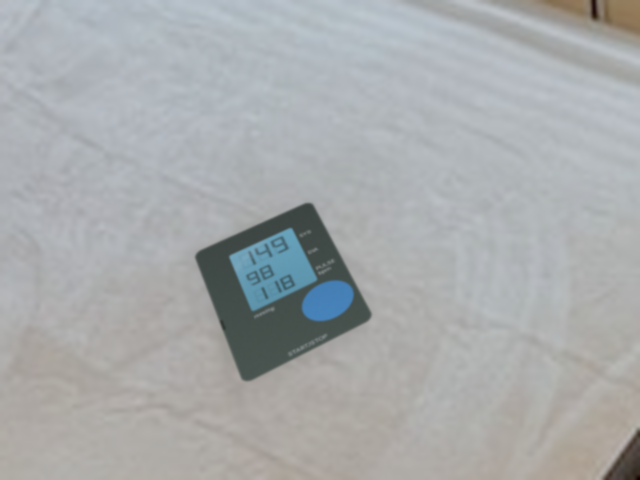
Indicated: 98 (mmHg)
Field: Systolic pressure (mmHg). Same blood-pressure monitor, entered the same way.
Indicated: 149 (mmHg)
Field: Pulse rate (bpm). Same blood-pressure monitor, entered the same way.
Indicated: 118 (bpm)
